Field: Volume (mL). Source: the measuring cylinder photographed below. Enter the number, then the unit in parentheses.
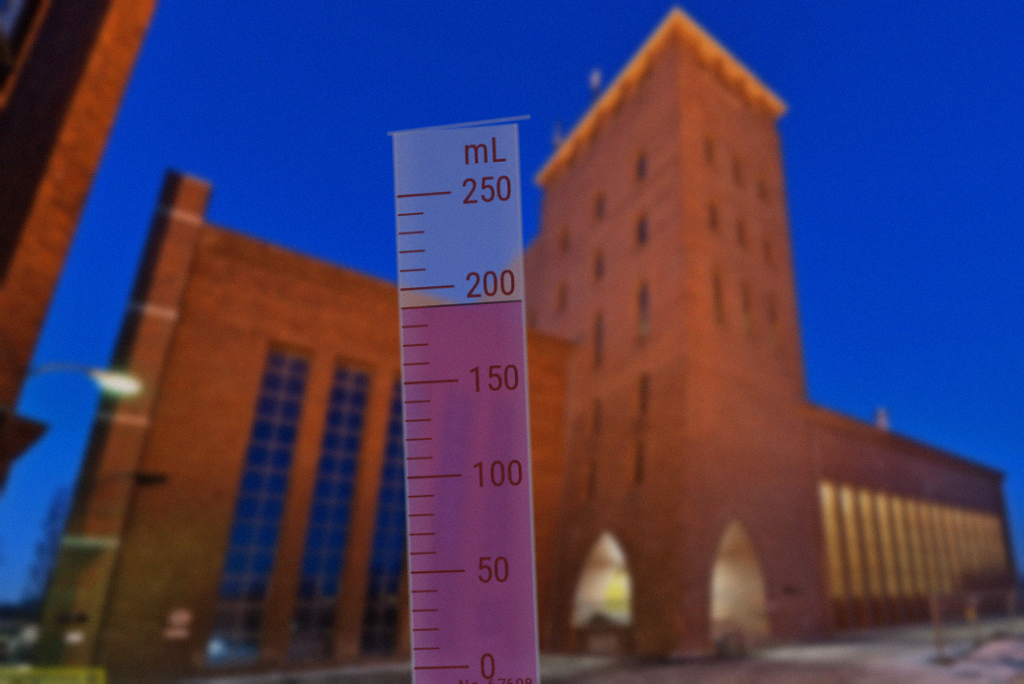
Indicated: 190 (mL)
